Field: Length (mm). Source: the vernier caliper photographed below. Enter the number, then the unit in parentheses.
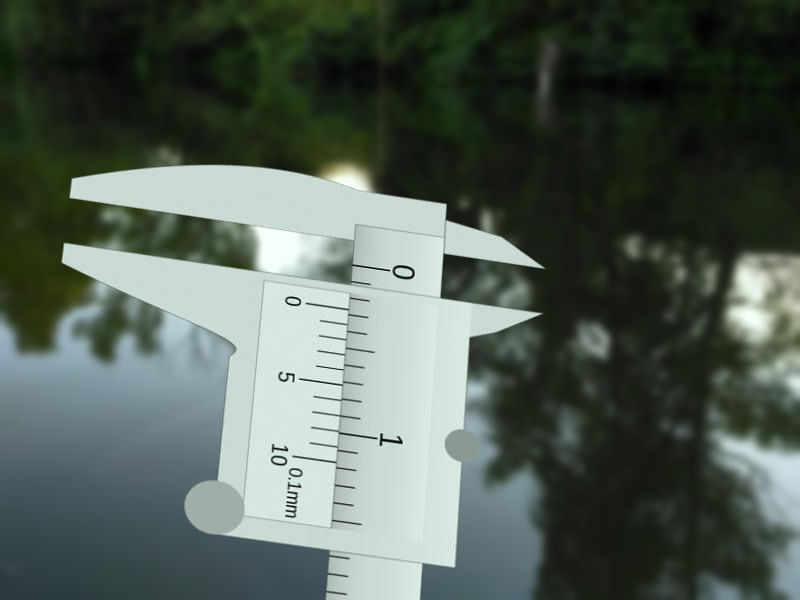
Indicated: 2.7 (mm)
